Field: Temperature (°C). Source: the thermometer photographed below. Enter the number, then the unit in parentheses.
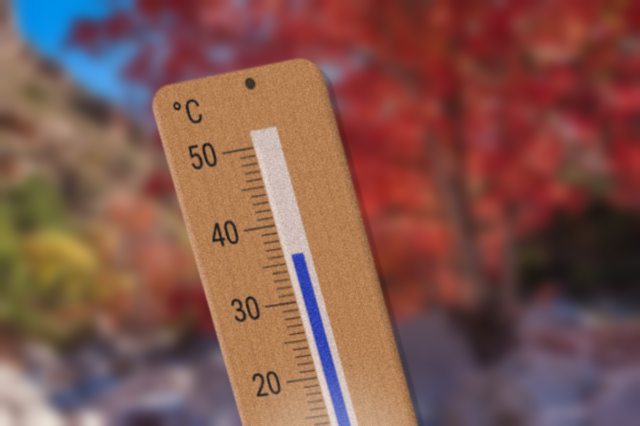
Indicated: 36 (°C)
